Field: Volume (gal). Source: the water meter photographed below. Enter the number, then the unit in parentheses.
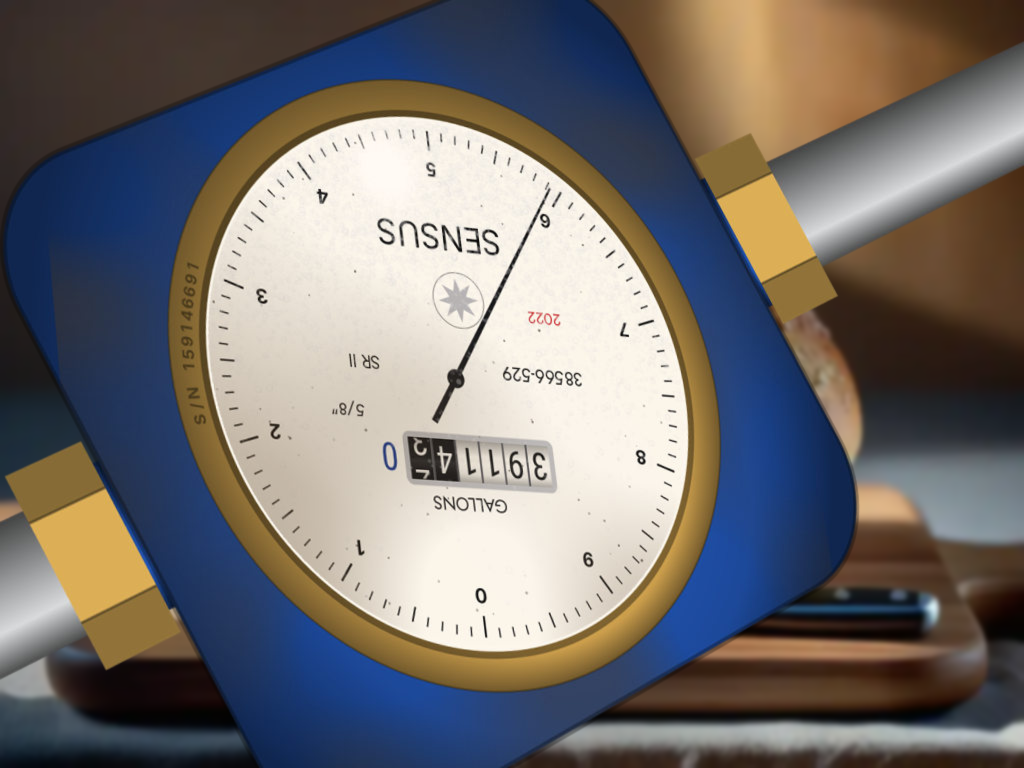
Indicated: 3911425.9 (gal)
